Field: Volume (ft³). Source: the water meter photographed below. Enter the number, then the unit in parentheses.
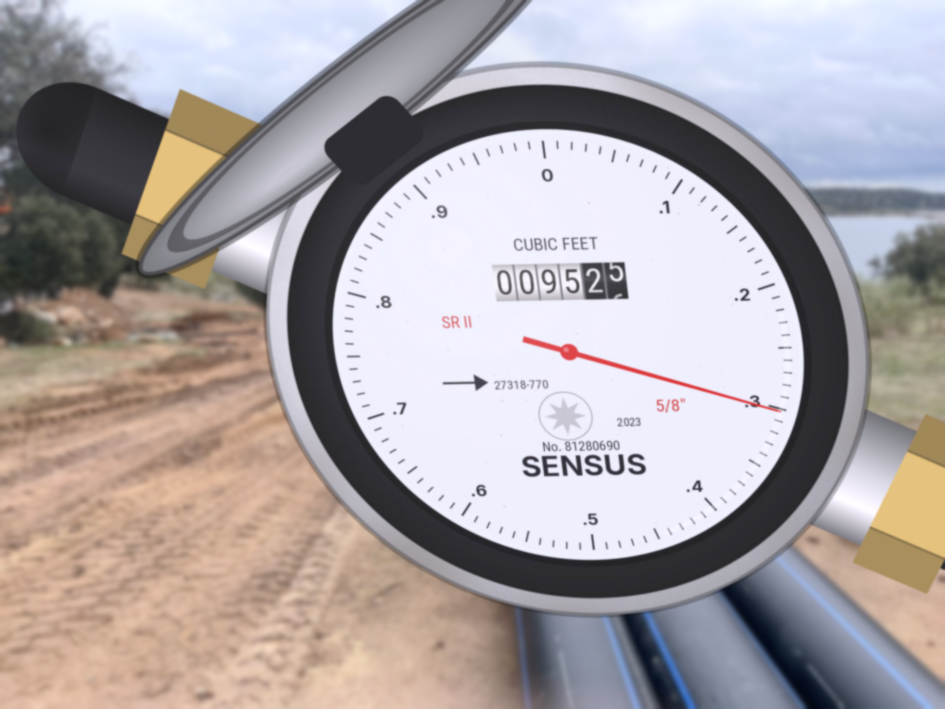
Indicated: 9525.30 (ft³)
